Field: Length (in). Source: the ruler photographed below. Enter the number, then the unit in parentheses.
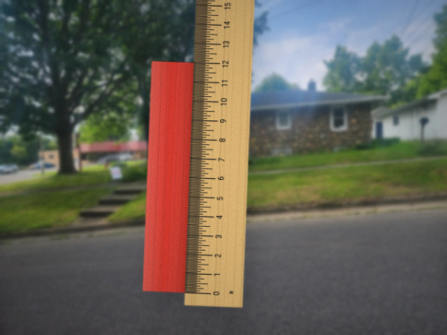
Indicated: 12 (in)
